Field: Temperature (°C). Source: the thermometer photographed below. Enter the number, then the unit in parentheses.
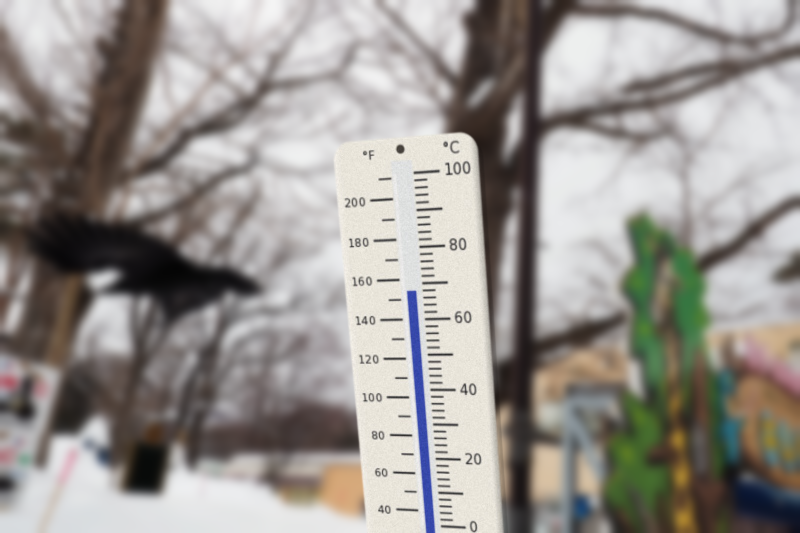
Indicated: 68 (°C)
